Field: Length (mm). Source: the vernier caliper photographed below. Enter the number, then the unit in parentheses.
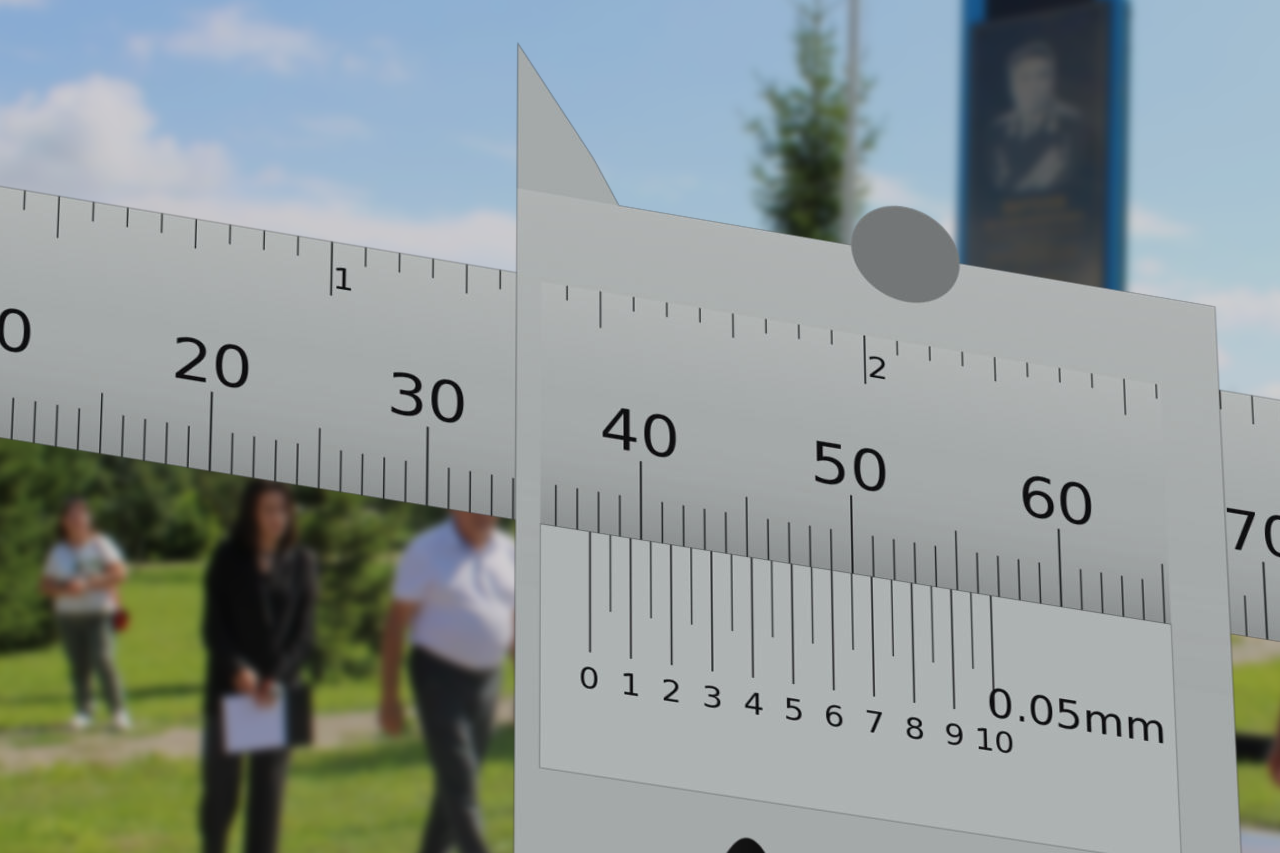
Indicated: 37.6 (mm)
